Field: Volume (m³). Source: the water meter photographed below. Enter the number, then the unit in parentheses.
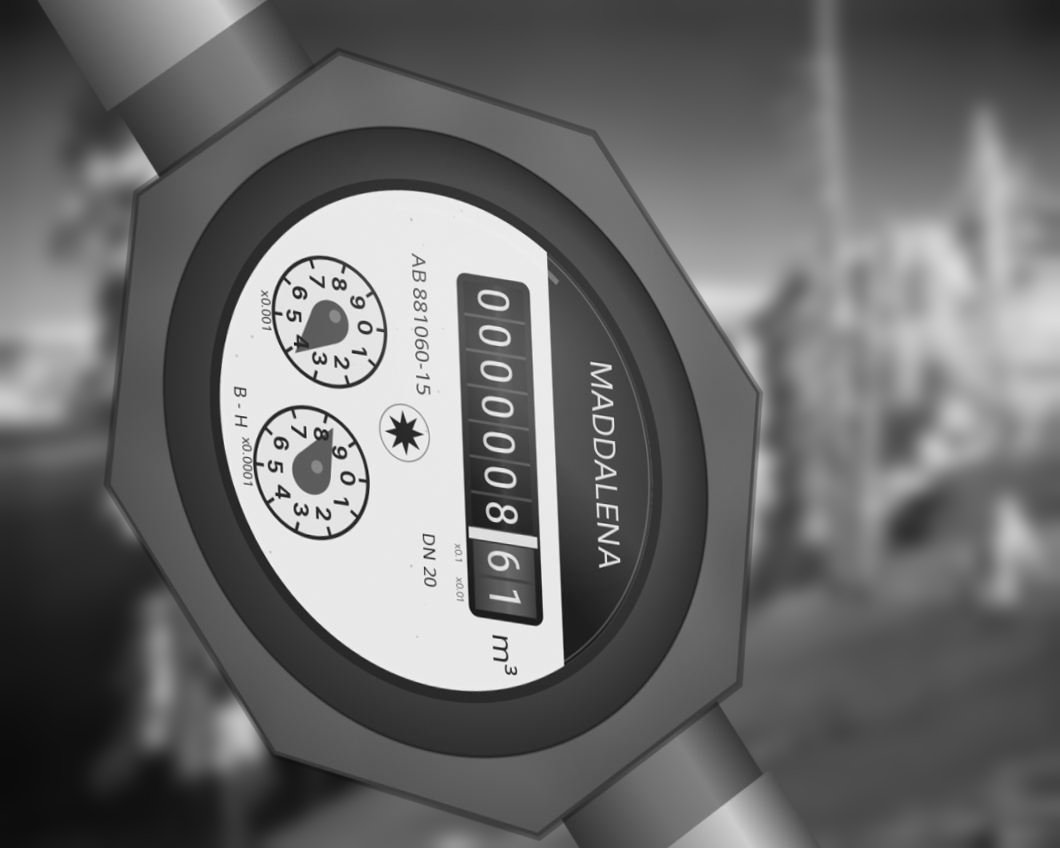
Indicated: 8.6138 (m³)
